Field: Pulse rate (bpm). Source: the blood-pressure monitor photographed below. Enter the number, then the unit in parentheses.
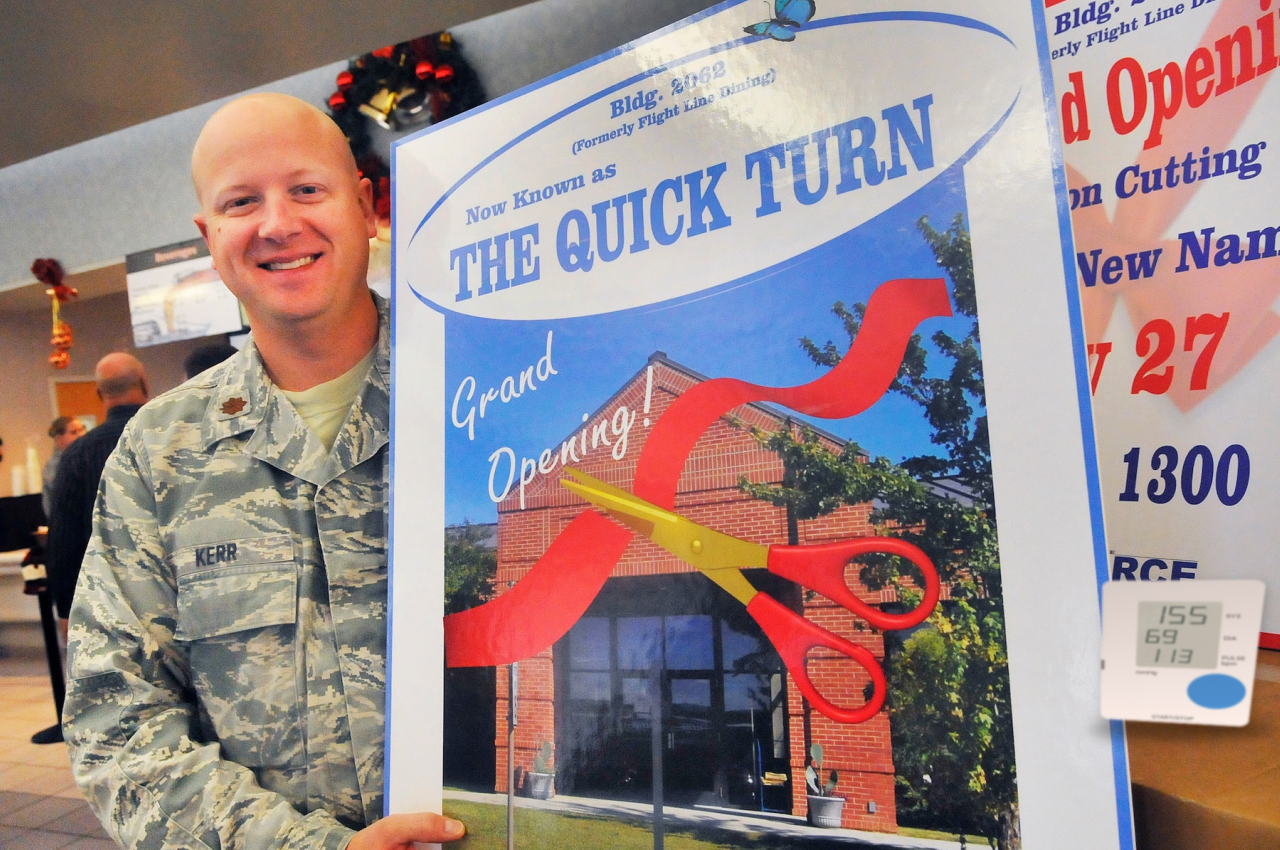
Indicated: 113 (bpm)
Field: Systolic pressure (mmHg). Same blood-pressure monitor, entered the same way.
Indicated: 155 (mmHg)
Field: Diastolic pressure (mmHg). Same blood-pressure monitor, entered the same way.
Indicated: 69 (mmHg)
